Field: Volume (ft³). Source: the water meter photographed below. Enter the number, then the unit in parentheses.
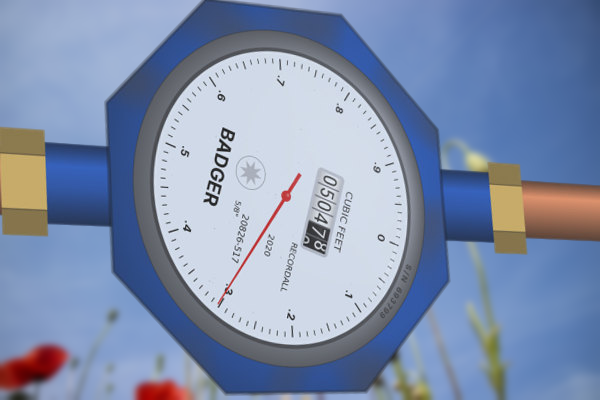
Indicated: 50478.30 (ft³)
